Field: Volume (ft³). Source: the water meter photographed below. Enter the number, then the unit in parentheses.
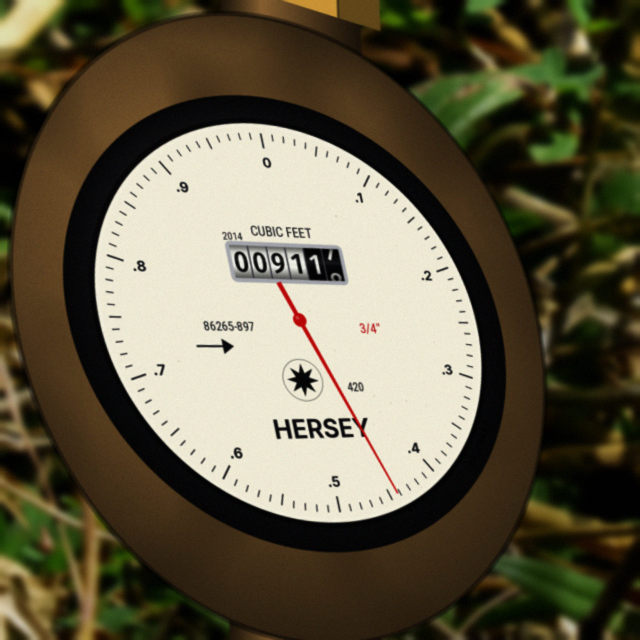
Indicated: 9117.44 (ft³)
